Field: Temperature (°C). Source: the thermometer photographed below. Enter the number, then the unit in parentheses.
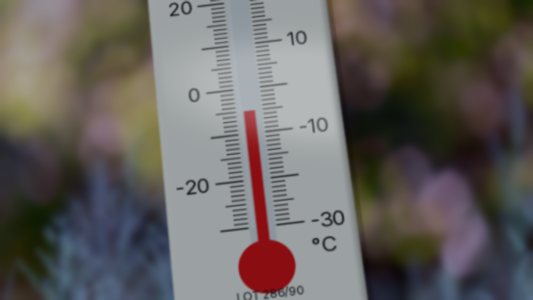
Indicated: -5 (°C)
